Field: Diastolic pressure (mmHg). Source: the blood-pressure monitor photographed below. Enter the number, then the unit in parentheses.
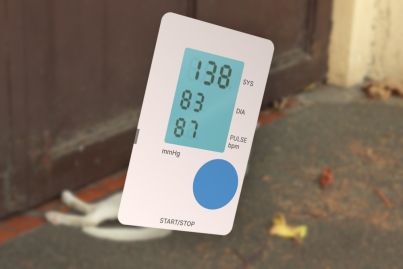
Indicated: 83 (mmHg)
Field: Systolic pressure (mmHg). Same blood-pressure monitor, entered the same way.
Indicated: 138 (mmHg)
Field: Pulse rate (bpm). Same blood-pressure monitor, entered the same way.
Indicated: 87 (bpm)
